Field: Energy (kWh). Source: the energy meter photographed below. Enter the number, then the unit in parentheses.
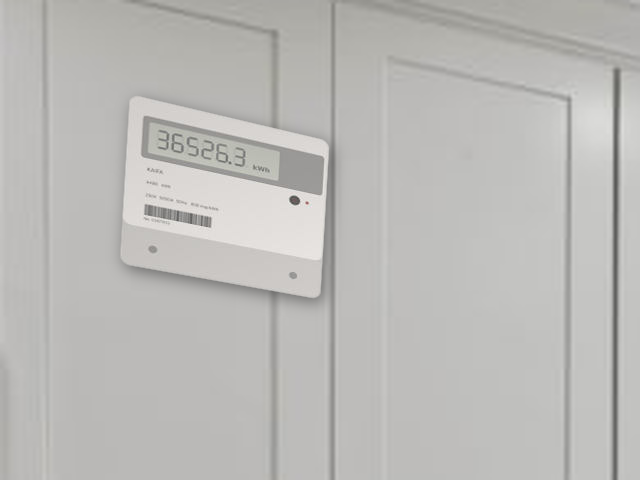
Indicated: 36526.3 (kWh)
